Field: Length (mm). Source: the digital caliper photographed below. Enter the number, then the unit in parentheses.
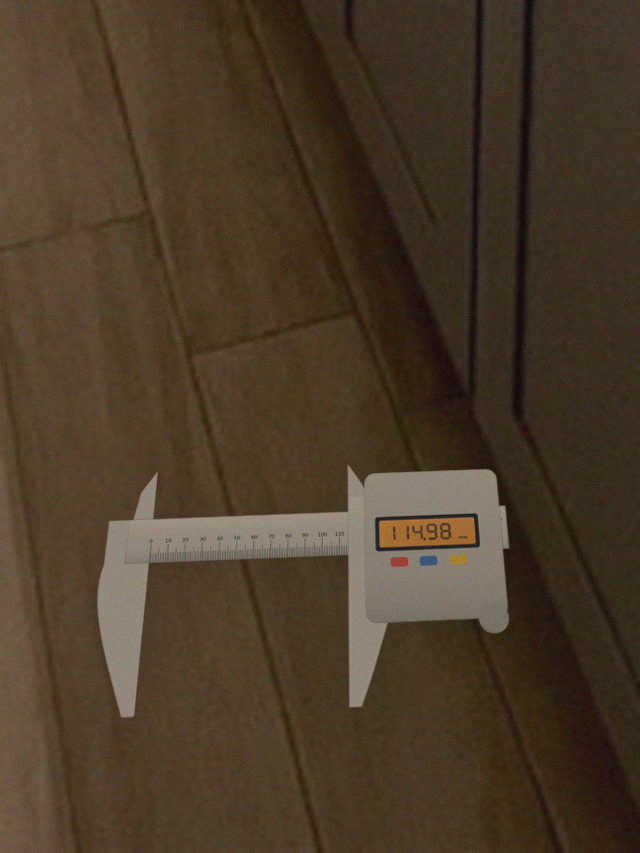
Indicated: 114.98 (mm)
